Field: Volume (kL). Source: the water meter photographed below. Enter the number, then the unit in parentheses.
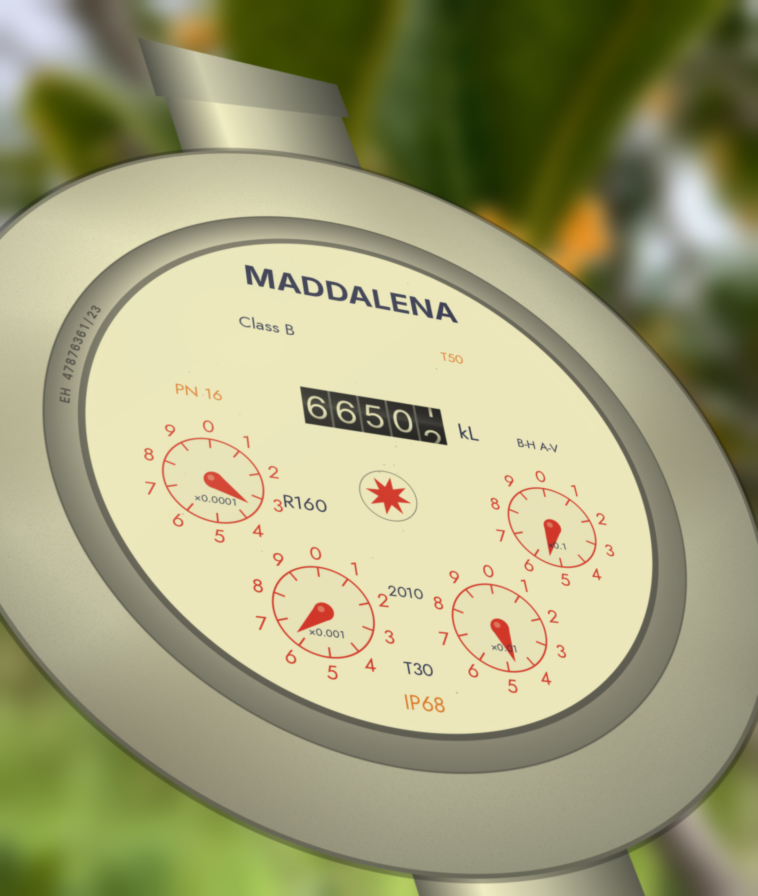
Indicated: 66501.5463 (kL)
